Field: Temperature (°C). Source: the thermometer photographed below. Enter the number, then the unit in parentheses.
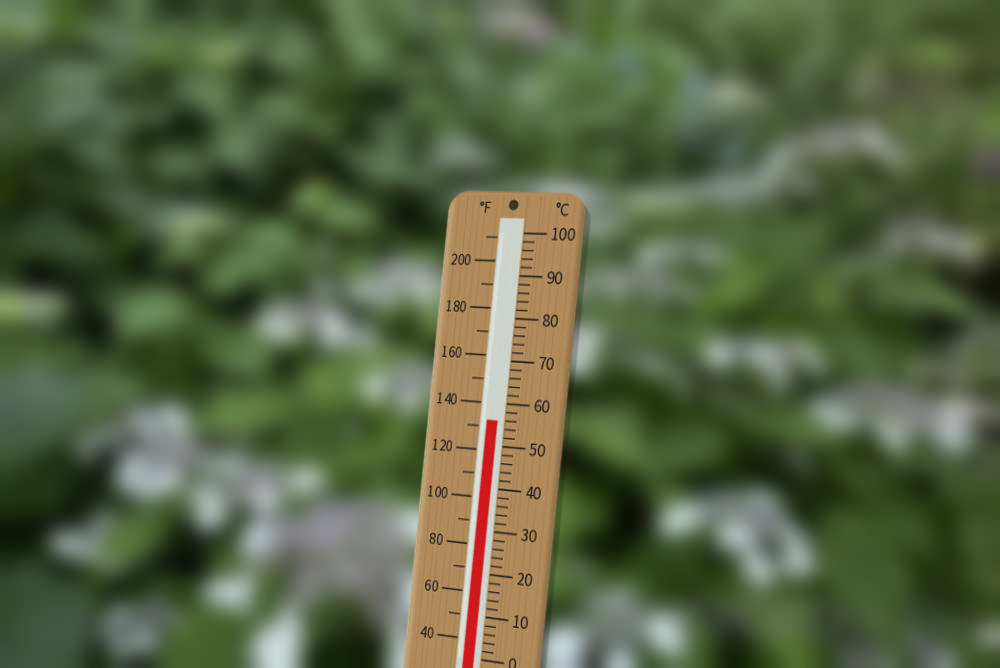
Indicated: 56 (°C)
